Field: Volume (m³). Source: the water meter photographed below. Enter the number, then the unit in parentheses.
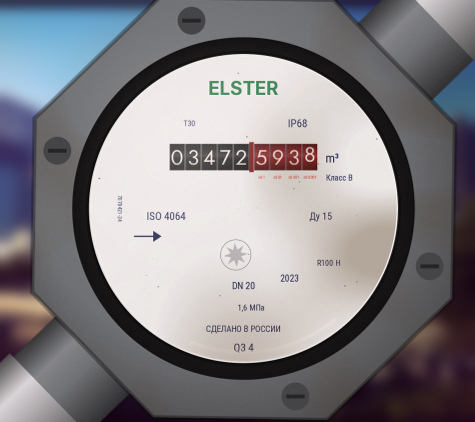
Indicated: 3472.5938 (m³)
